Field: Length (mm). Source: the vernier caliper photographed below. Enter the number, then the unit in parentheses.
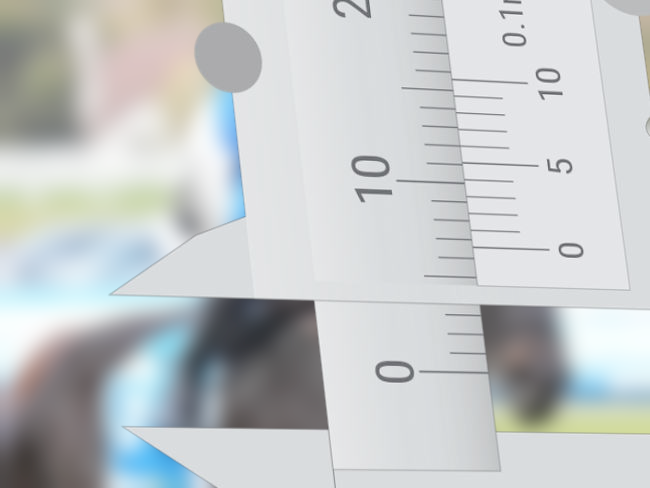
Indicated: 6.6 (mm)
